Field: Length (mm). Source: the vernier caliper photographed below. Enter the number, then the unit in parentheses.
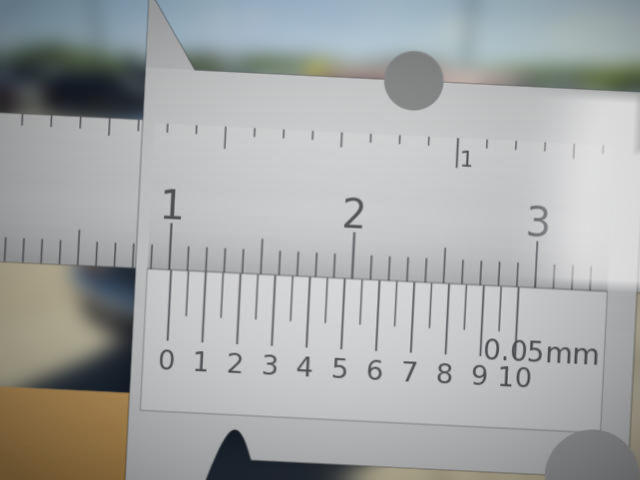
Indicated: 10.1 (mm)
